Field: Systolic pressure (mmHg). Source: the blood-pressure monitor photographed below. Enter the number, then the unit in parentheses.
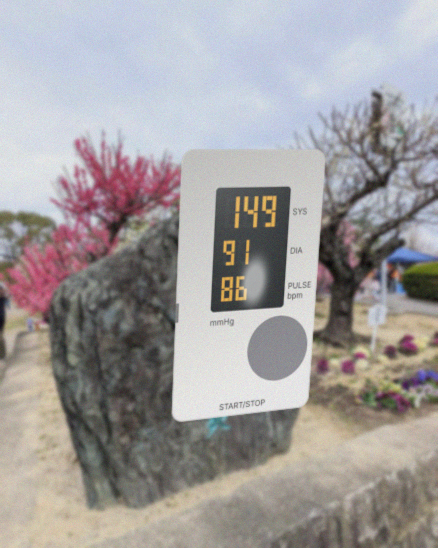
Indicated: 149 (mmHg)
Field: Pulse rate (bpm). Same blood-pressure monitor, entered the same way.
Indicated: 86 (bpm)
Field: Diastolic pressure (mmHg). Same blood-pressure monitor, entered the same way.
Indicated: 91 (mmHg)
